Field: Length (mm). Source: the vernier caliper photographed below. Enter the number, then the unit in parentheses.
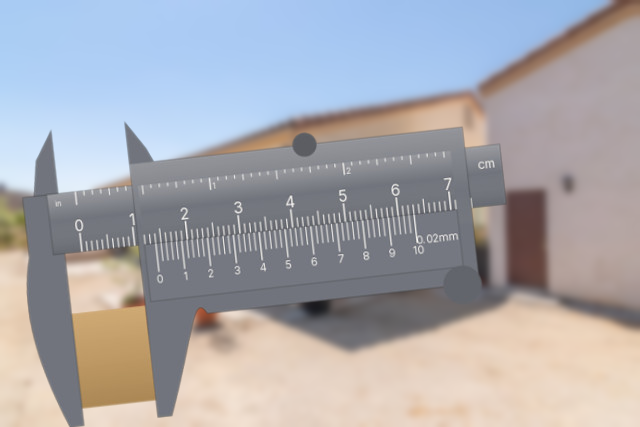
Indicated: 14.0 (mm)
